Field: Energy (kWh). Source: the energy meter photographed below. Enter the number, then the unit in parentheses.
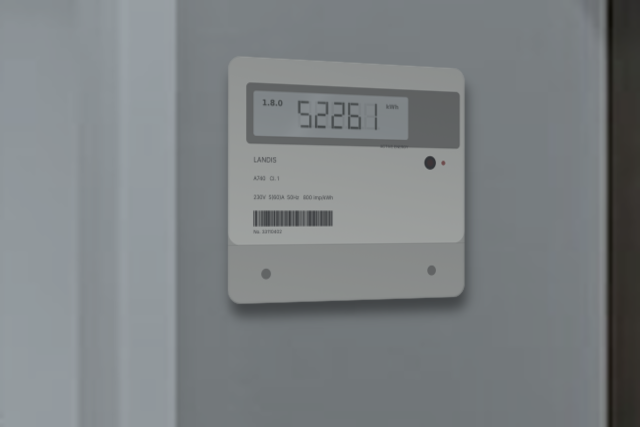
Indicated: 52261 (kWh)
